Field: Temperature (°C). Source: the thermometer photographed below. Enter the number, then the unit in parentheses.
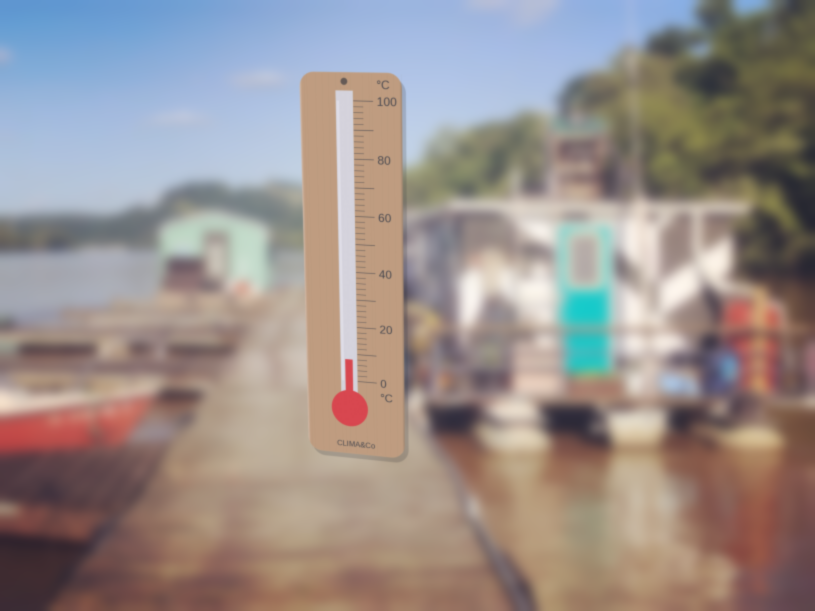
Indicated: 8 (°C)
